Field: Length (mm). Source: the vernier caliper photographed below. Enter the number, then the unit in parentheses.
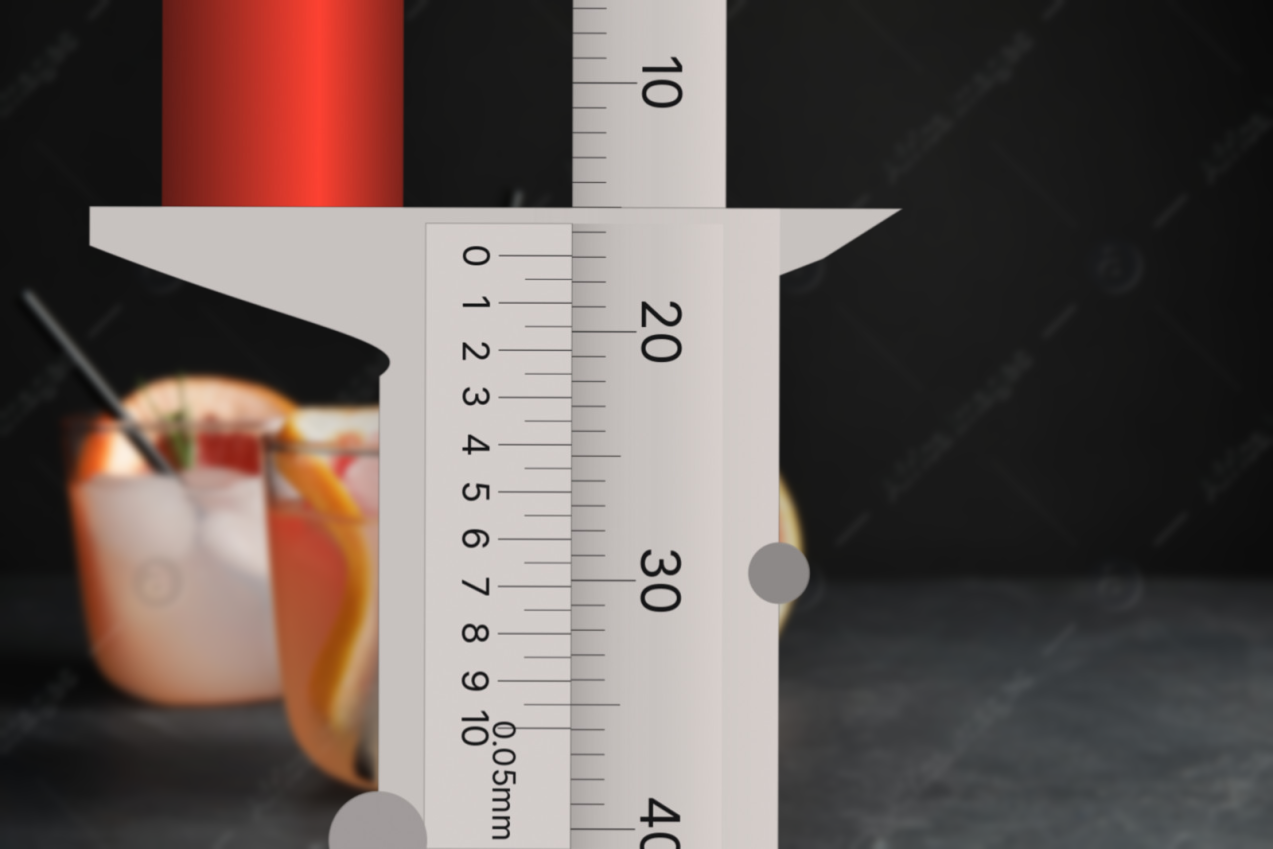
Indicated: 16.95 (mm)
